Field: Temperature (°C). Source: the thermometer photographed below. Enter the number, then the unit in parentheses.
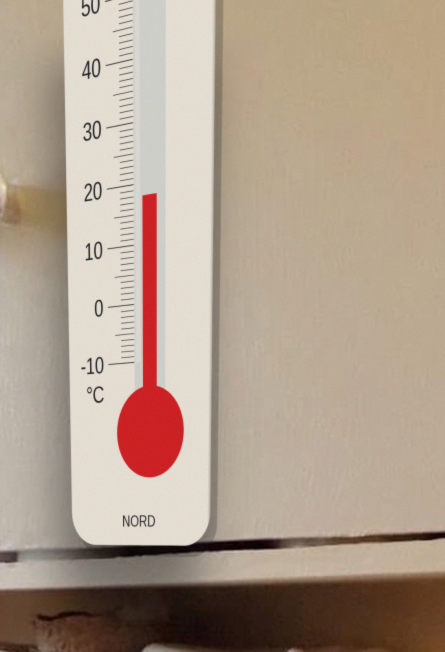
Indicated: 18 (°C)
